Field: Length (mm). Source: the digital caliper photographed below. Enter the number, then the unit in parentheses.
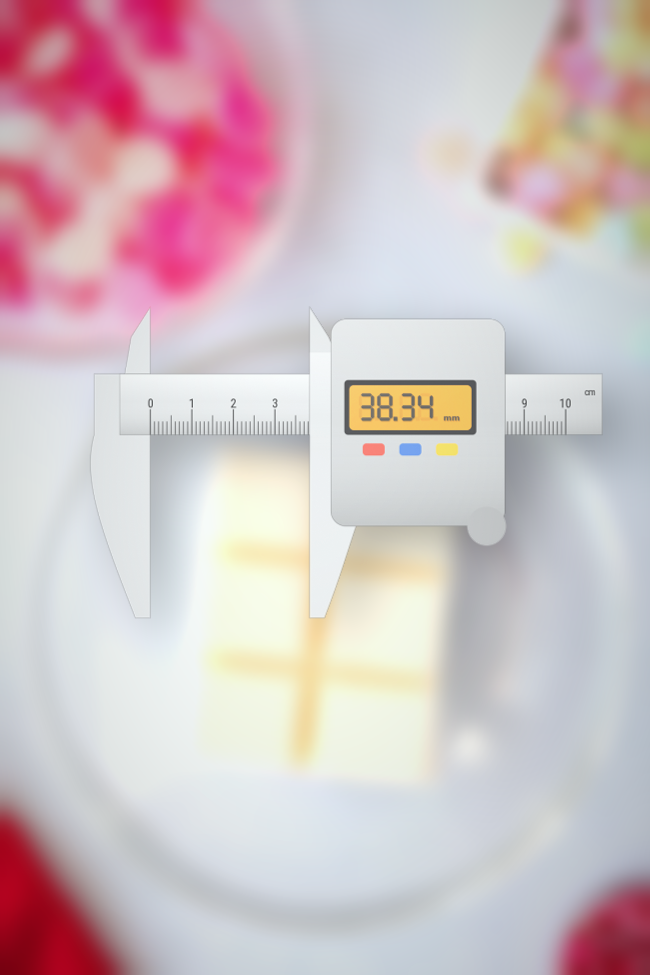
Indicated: 38.34 (mm)
